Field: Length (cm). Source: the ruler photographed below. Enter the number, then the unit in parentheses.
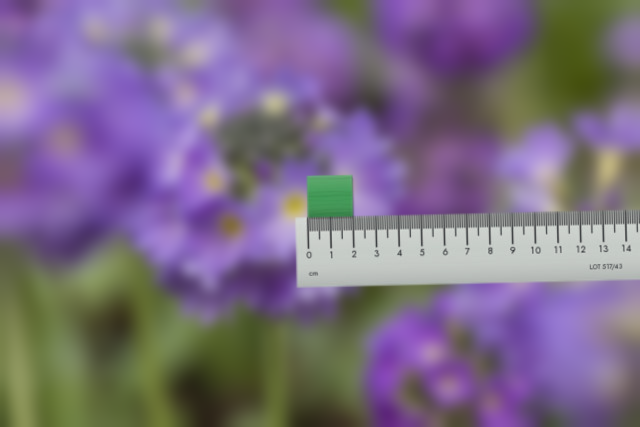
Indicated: 2 (cm)
